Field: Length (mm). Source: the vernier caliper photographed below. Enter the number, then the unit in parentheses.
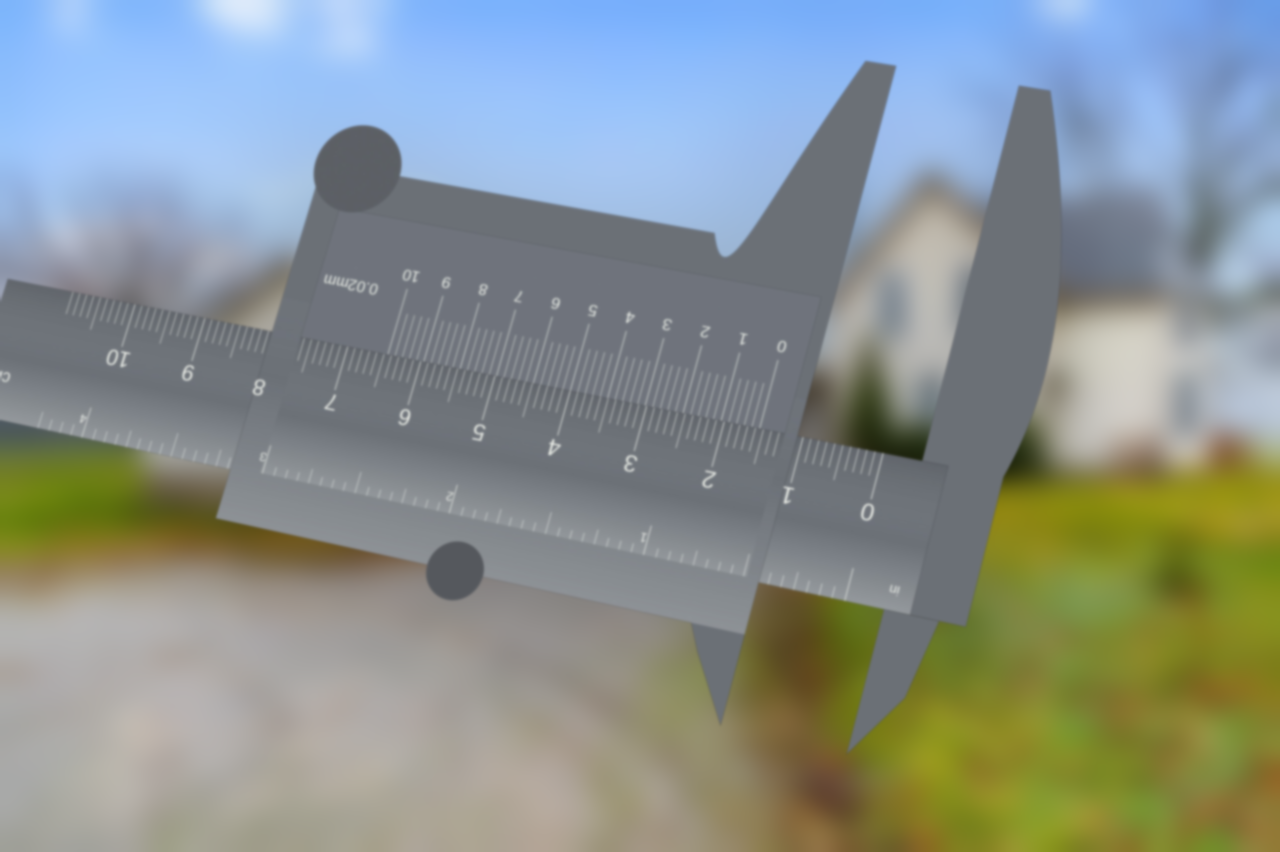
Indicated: 15.5 (mm)
